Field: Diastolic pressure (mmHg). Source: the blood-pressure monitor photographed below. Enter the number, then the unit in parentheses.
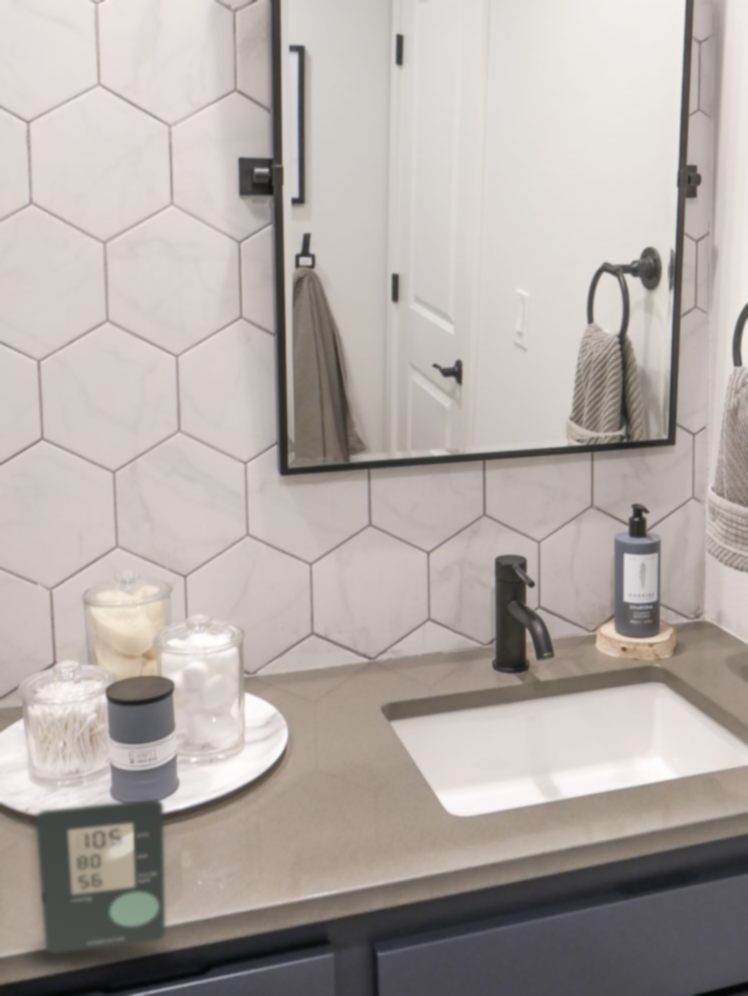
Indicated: 80 (mmHg)
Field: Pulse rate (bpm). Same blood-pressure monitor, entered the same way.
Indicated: 56 (bpm)
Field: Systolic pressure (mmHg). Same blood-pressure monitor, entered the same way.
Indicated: 105 (mmHg)
